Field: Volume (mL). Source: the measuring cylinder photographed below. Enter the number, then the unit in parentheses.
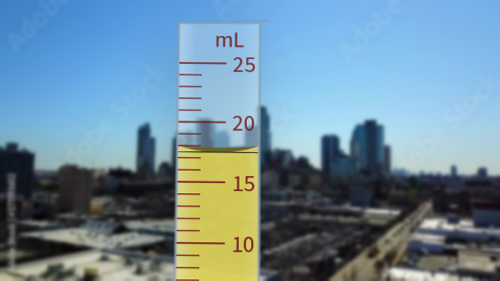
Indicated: 17.5 (mL)
